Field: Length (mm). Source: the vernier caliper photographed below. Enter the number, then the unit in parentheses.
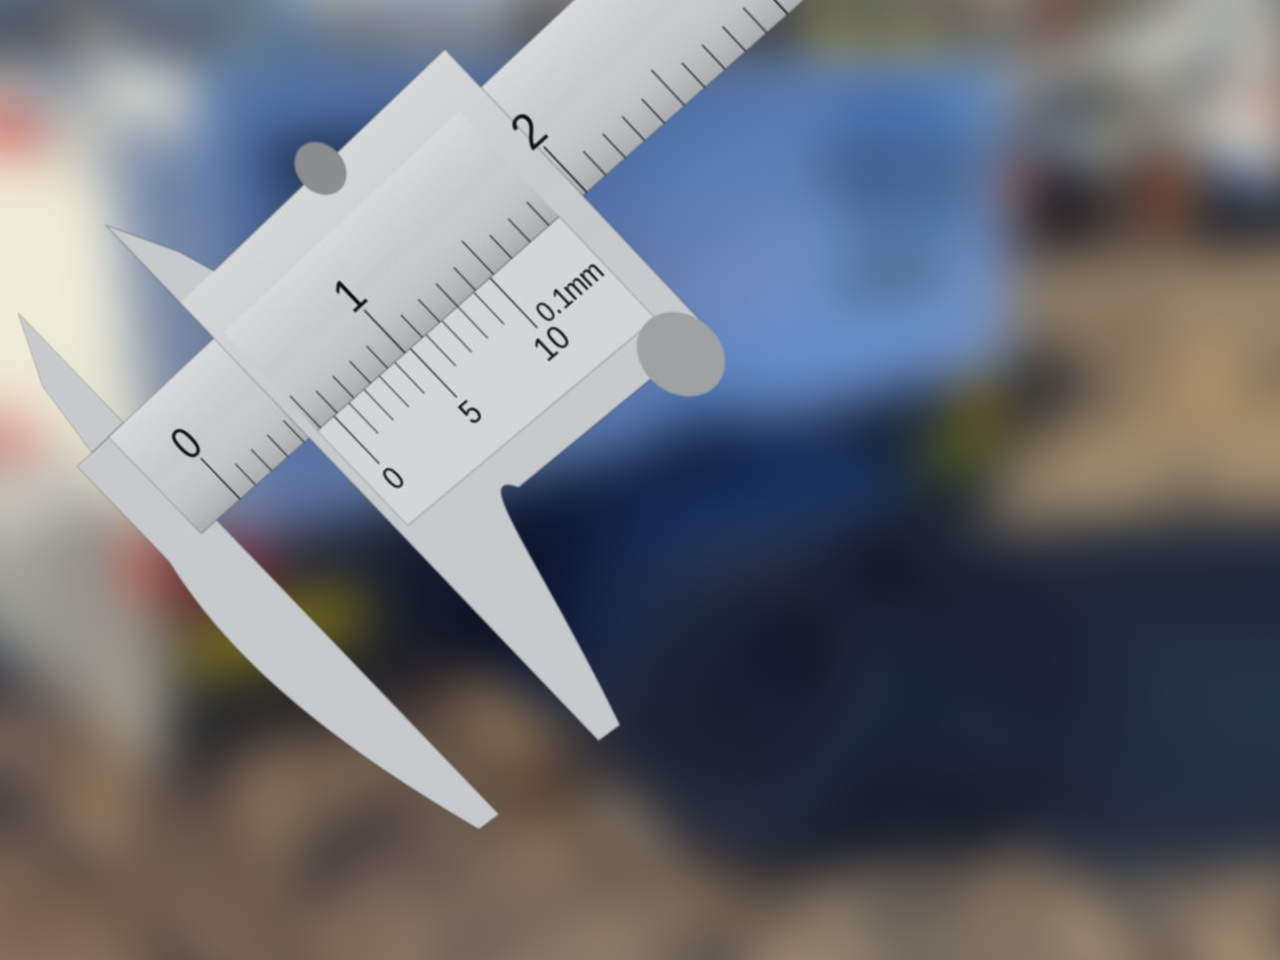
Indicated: 5.8 (mm)
